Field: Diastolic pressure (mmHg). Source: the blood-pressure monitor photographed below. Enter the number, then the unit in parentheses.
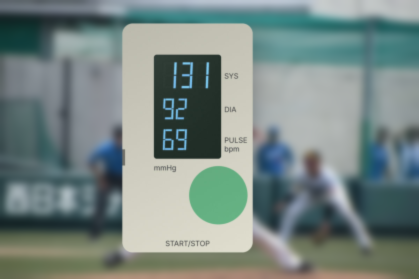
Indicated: 92 (mmHg)
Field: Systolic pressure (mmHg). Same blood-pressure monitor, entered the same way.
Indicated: 131 (mmHg)
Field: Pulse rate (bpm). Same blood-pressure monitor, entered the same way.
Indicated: 69 (bpm)
